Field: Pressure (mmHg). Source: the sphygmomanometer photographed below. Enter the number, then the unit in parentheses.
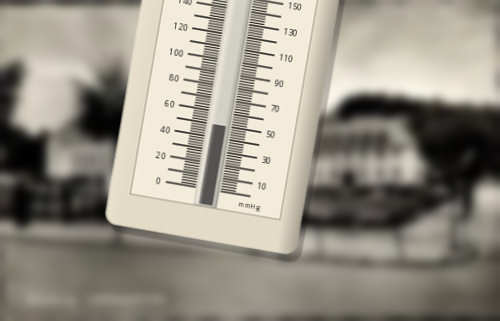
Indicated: 50 (mmHg)
